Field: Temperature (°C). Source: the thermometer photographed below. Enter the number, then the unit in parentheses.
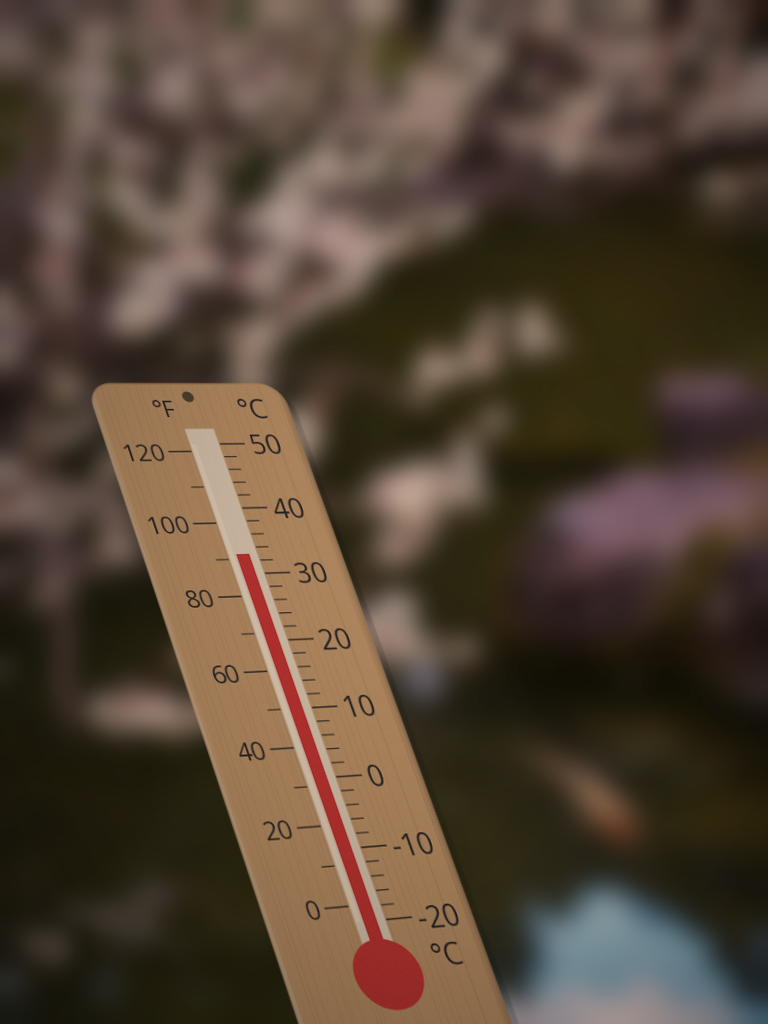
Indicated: 33 (°C)
